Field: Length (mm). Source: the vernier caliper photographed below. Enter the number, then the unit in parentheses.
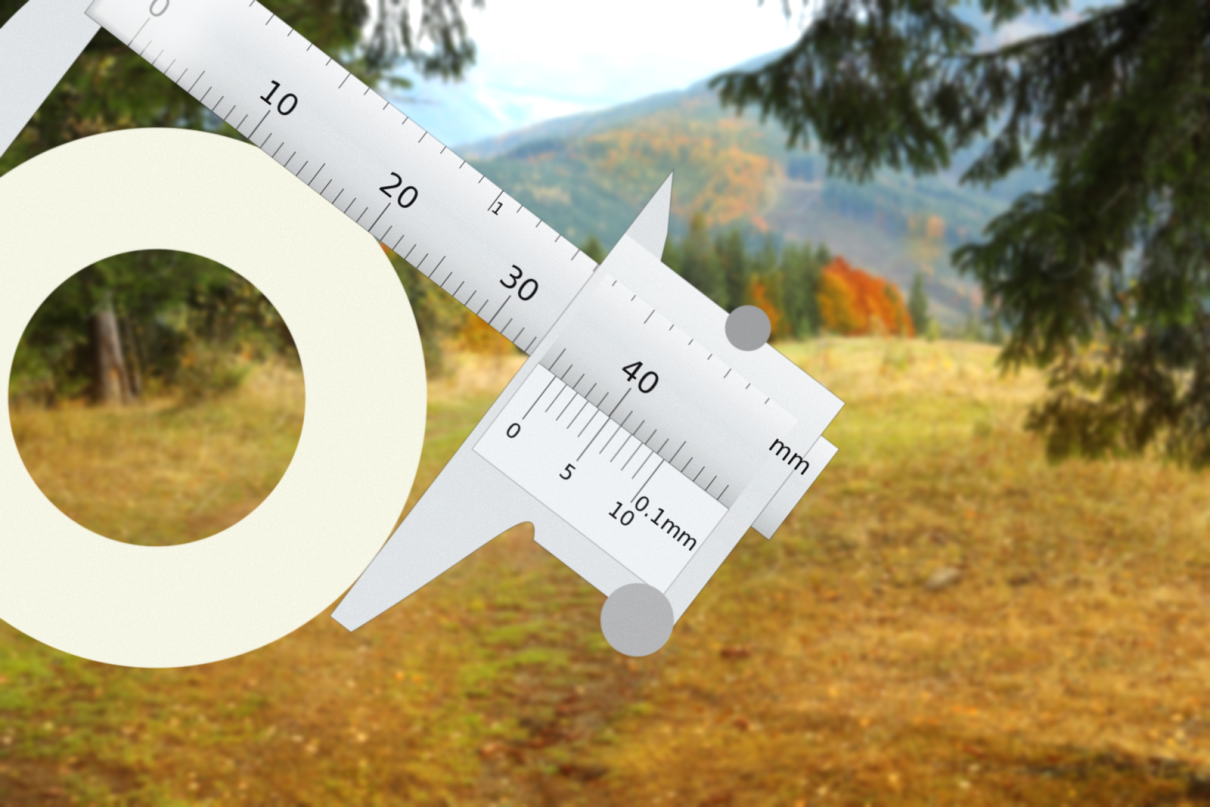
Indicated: 35.6 (mm)
